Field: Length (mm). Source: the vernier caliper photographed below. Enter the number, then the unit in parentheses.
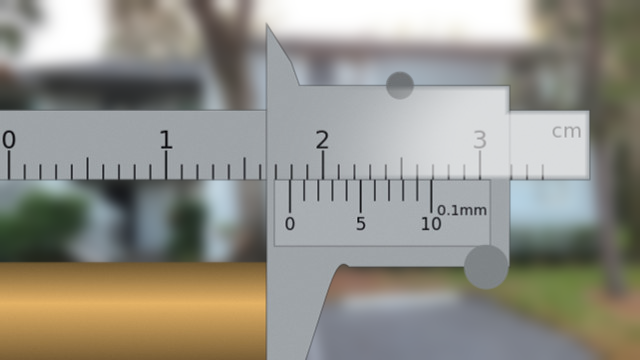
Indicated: 17.9 (mm)
